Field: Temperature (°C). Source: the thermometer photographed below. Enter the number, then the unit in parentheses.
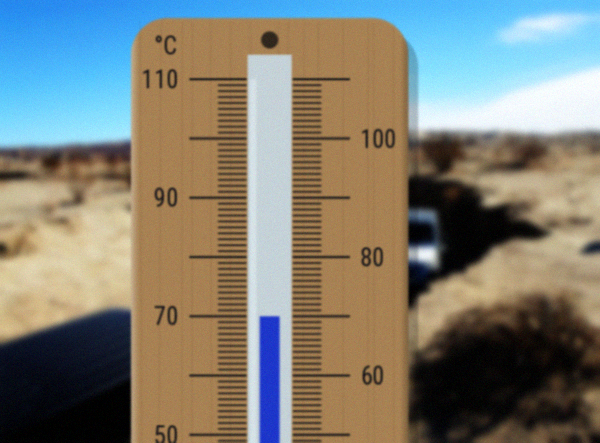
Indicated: 70 (°C)
